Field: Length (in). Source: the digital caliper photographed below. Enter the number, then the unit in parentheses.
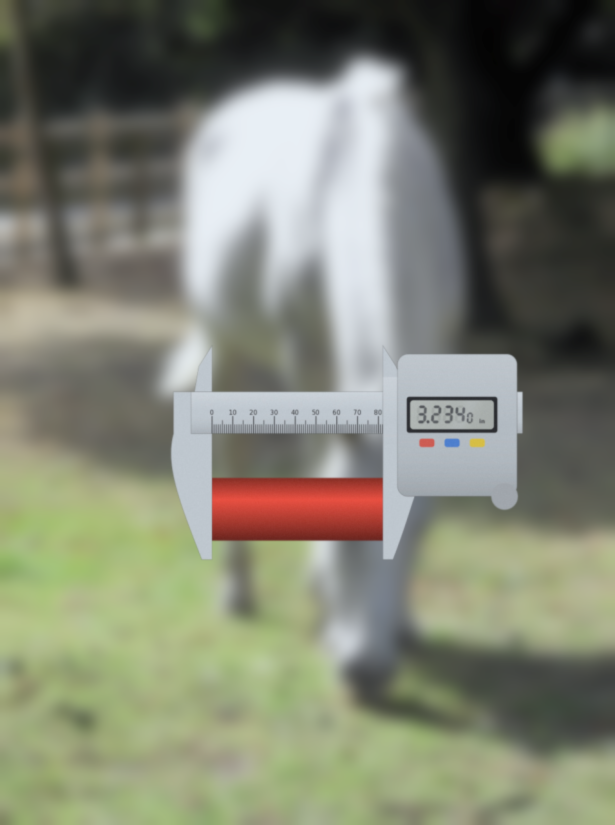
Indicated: 3.2340 (in)
